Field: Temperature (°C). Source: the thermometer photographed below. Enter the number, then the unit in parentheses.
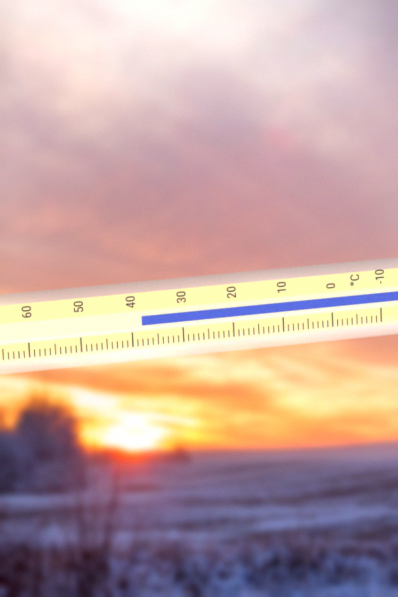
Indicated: 38 (°C)
